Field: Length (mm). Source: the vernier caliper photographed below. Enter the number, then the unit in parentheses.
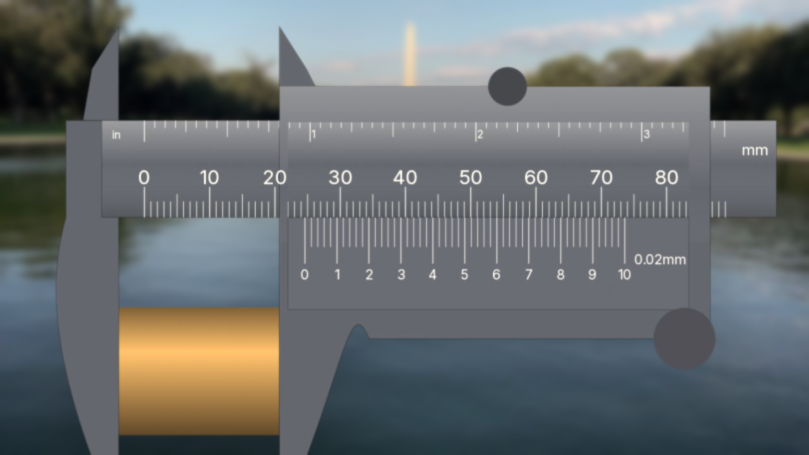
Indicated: 24.6 (mm)
